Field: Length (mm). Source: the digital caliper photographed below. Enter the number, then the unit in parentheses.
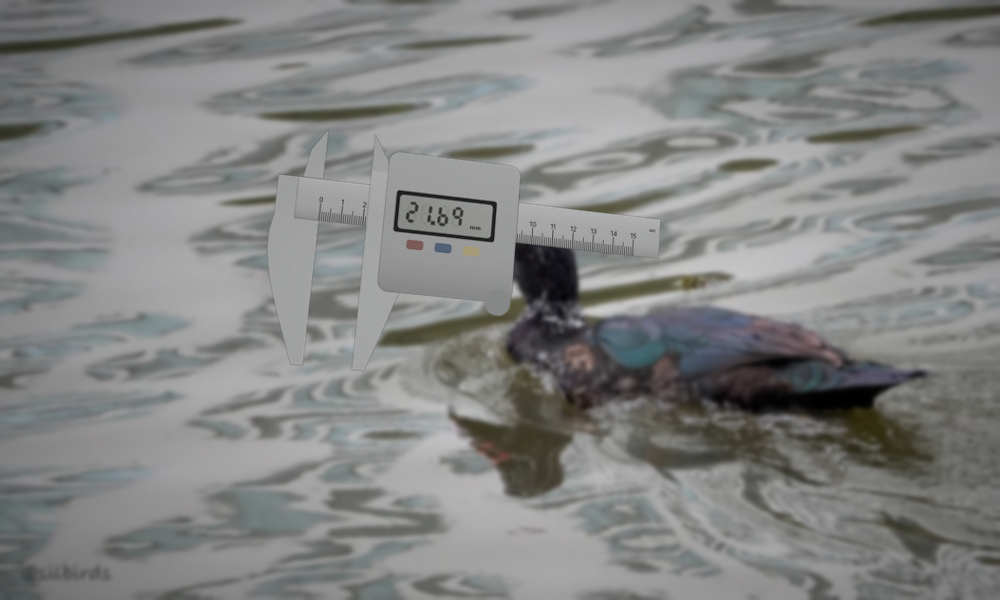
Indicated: 21.69 (mm)
